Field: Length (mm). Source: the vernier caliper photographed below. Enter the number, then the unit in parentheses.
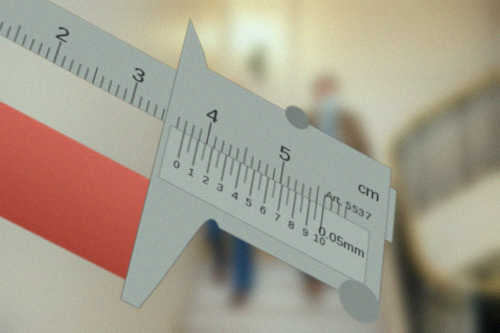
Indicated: 37.0 (mm)
